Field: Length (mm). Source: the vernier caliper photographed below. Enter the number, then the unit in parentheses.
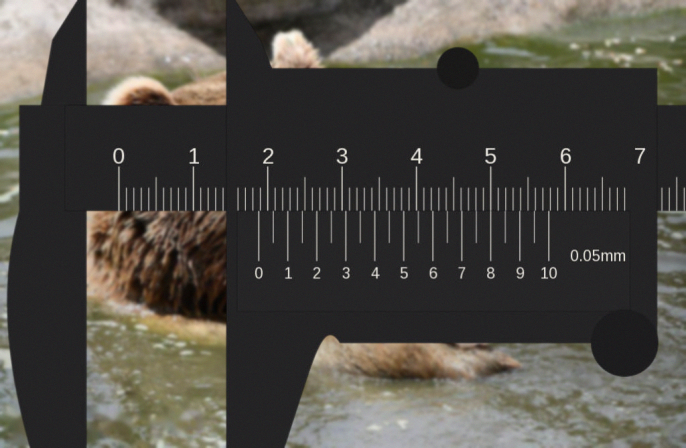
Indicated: 18.8 (mm)
